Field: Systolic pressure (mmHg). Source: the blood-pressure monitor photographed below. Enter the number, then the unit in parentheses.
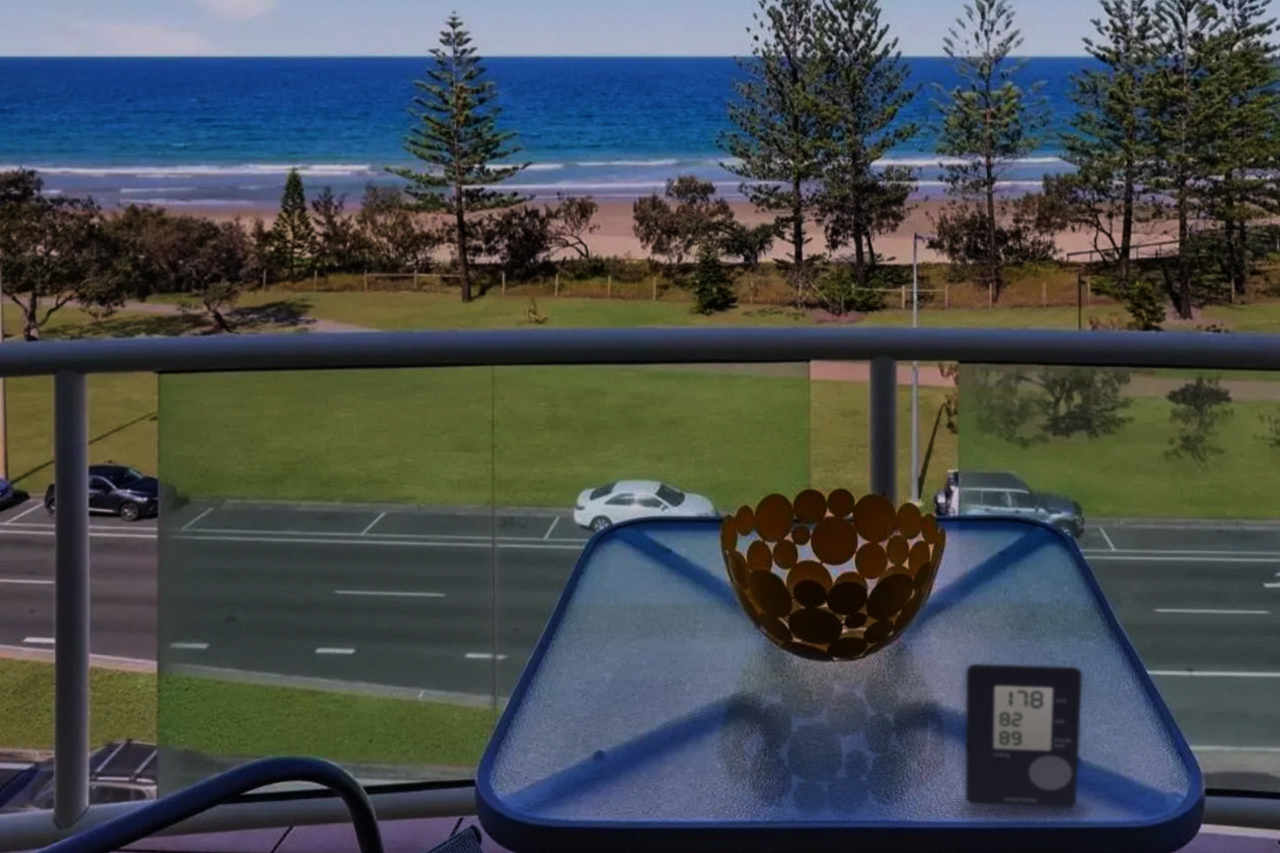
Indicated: 178 (mmHg)
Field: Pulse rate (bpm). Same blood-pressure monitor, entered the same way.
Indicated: 89 (bpm)
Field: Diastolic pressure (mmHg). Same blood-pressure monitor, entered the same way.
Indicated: 82 (mmHg)
